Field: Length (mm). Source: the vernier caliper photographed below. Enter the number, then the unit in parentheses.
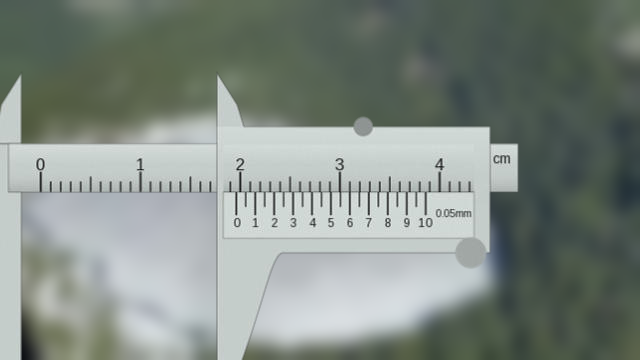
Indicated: 19.6 (mm)
